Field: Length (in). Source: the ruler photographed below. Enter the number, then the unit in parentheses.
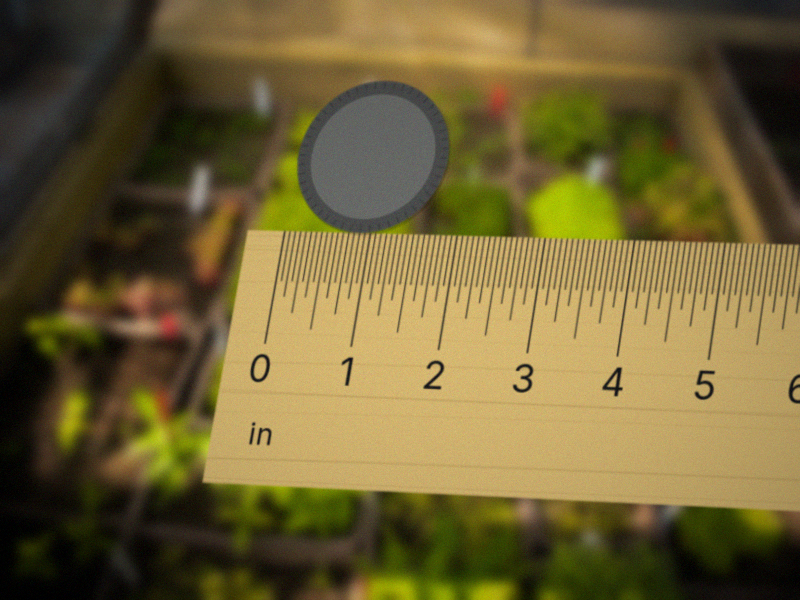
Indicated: 1.75 (in)
